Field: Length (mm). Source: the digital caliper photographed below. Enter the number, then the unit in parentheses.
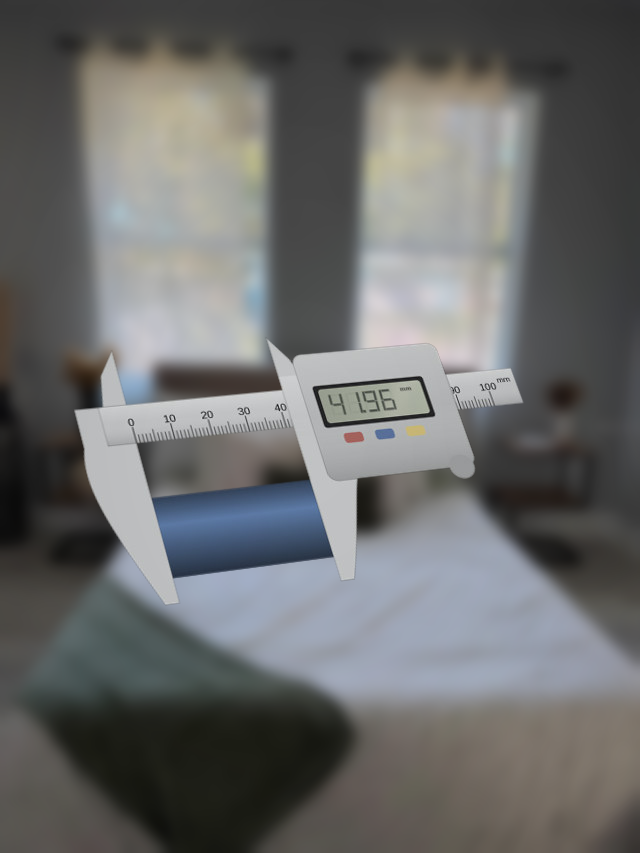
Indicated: 41.96 (mm)
